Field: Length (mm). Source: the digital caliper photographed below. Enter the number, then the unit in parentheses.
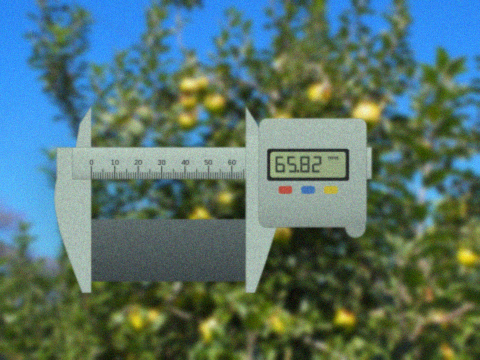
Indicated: 65.82 (mm)
